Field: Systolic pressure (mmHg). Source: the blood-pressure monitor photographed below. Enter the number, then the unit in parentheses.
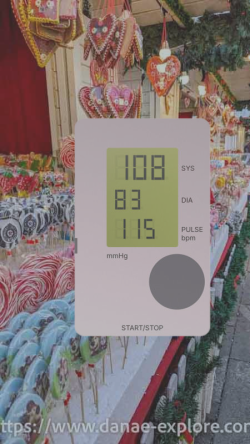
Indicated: 108 (mmHg)
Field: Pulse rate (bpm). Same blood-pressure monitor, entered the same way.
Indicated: 115 (bpm)
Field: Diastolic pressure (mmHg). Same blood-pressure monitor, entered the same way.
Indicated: 83 (mmHg)
